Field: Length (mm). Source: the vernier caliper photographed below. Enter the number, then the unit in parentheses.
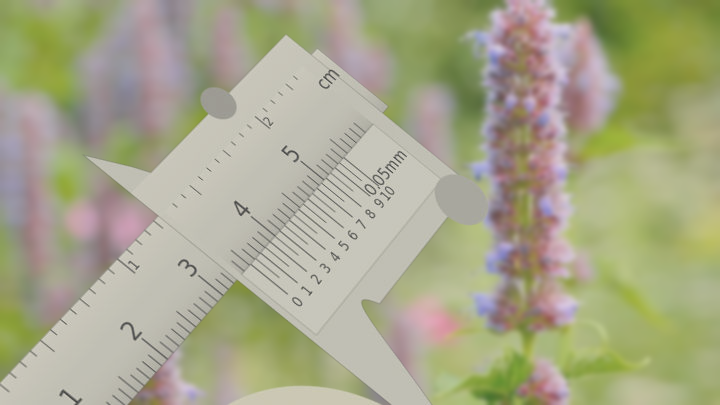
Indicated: 35.2 (mm)
